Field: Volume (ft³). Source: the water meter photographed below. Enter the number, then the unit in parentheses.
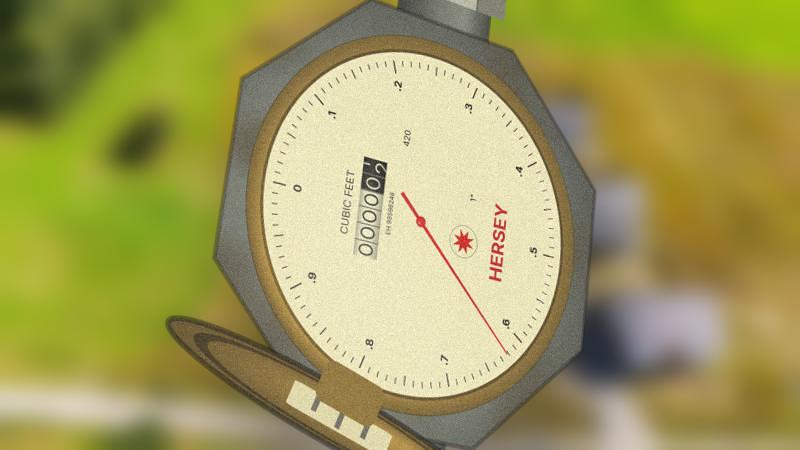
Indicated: 1.62 (ft³)
